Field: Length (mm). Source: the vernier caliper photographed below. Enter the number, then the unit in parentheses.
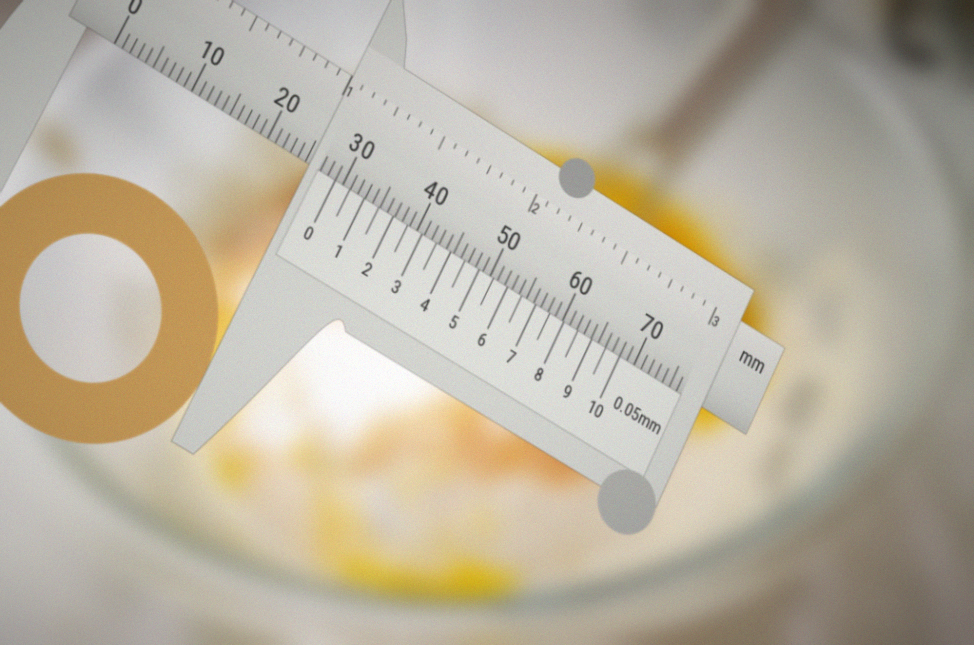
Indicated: 29.0 (mm)
